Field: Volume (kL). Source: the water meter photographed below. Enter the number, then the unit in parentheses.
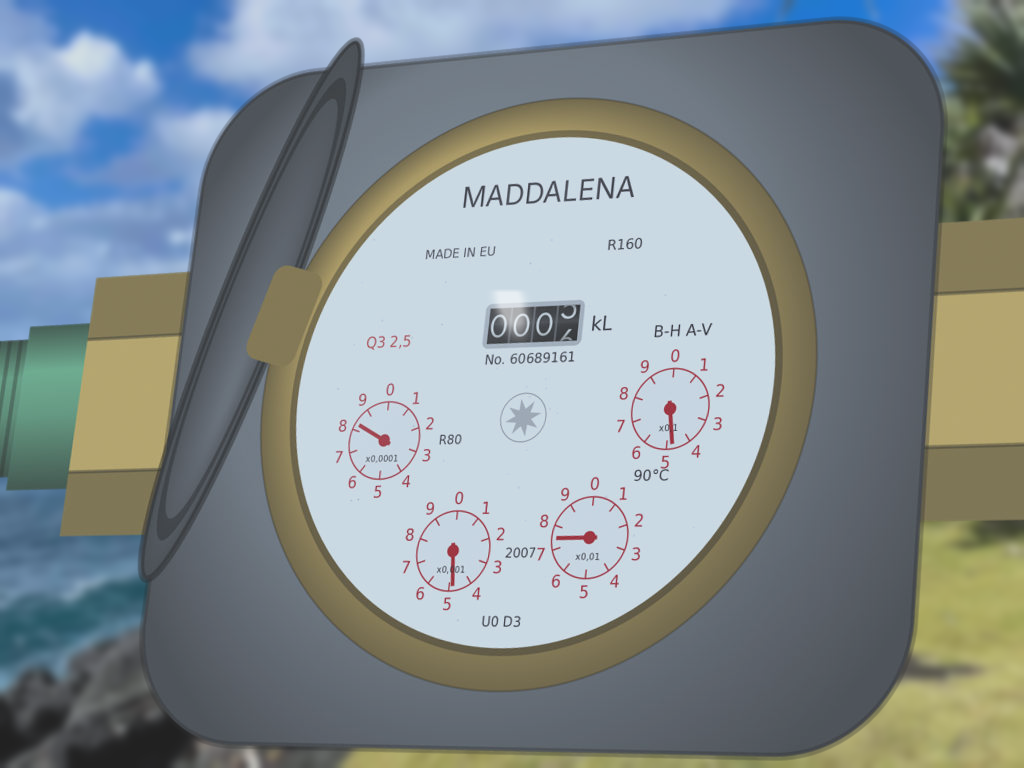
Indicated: 5.4748 (kL)
